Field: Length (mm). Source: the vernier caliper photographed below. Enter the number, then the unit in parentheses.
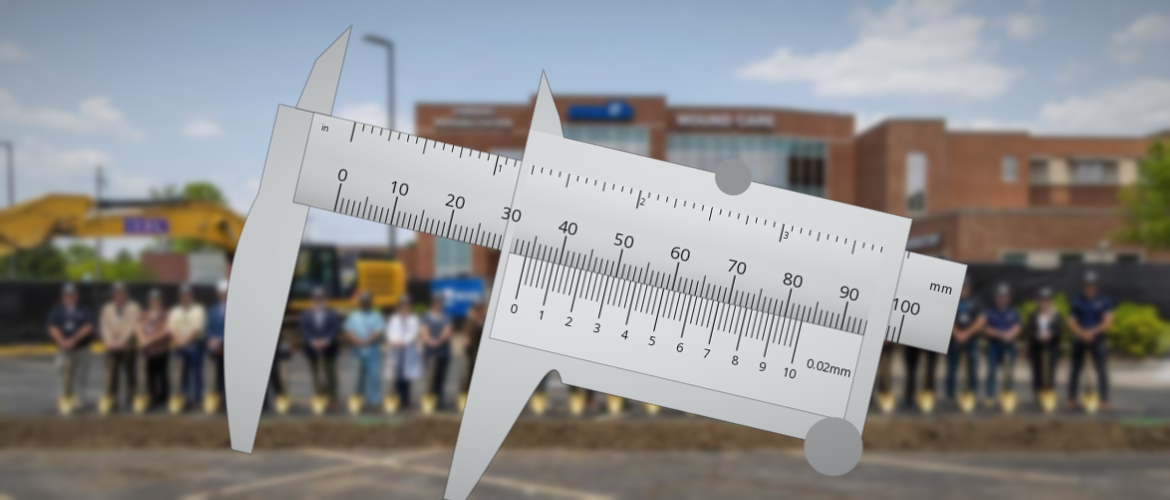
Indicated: 34.0 (mm)
